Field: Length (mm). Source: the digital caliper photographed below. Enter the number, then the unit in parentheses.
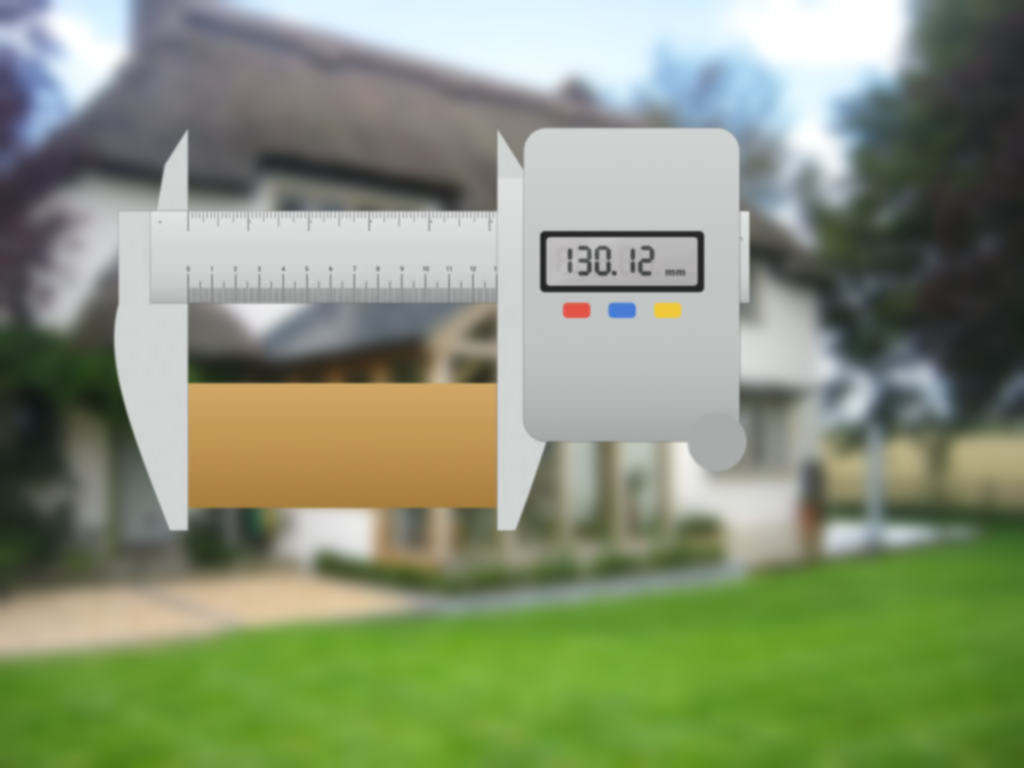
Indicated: 130.12 (mm)
